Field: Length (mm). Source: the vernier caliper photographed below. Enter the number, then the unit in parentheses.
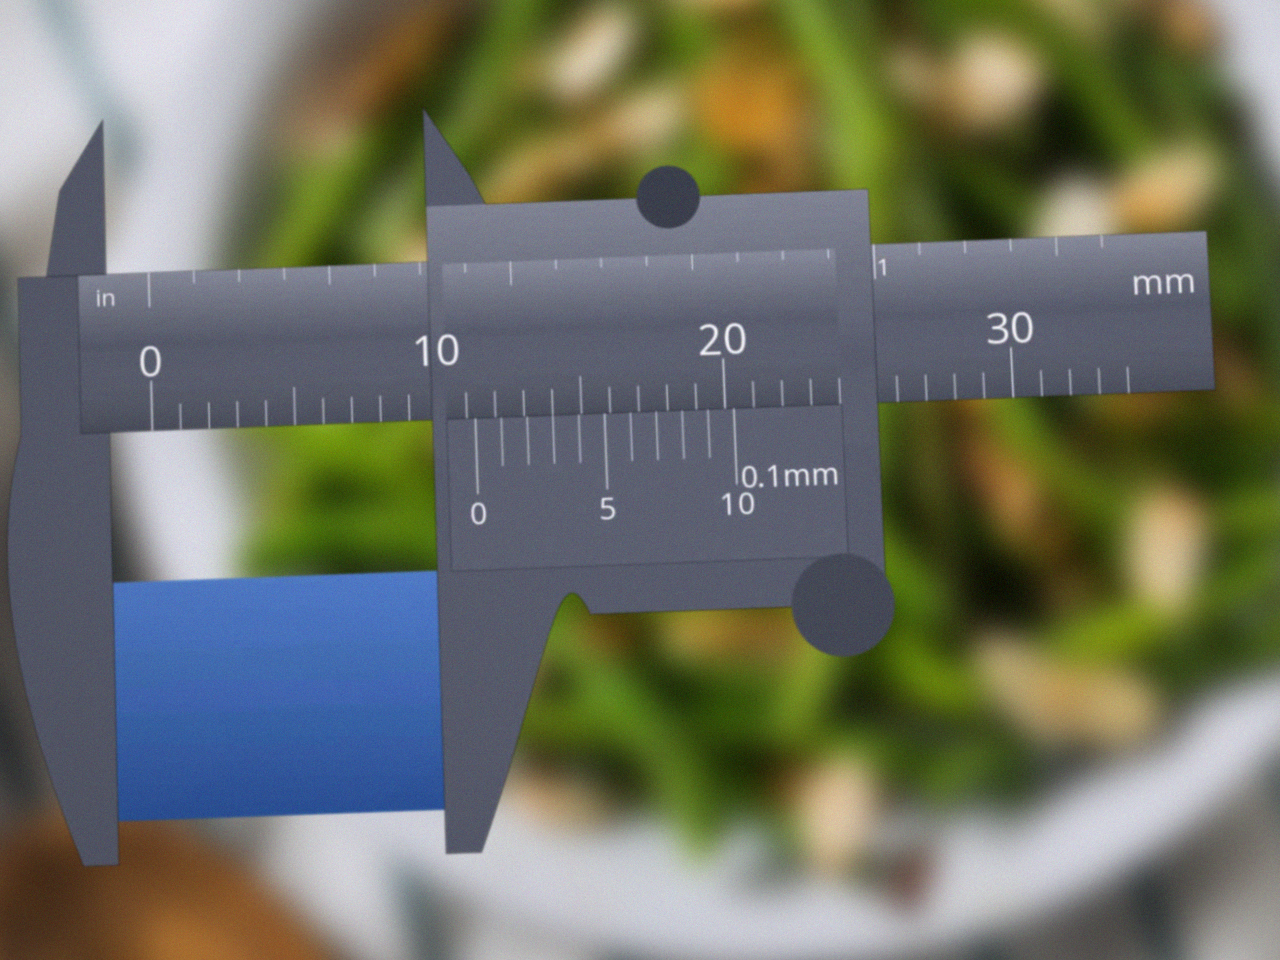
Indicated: 11.3 (mm)
